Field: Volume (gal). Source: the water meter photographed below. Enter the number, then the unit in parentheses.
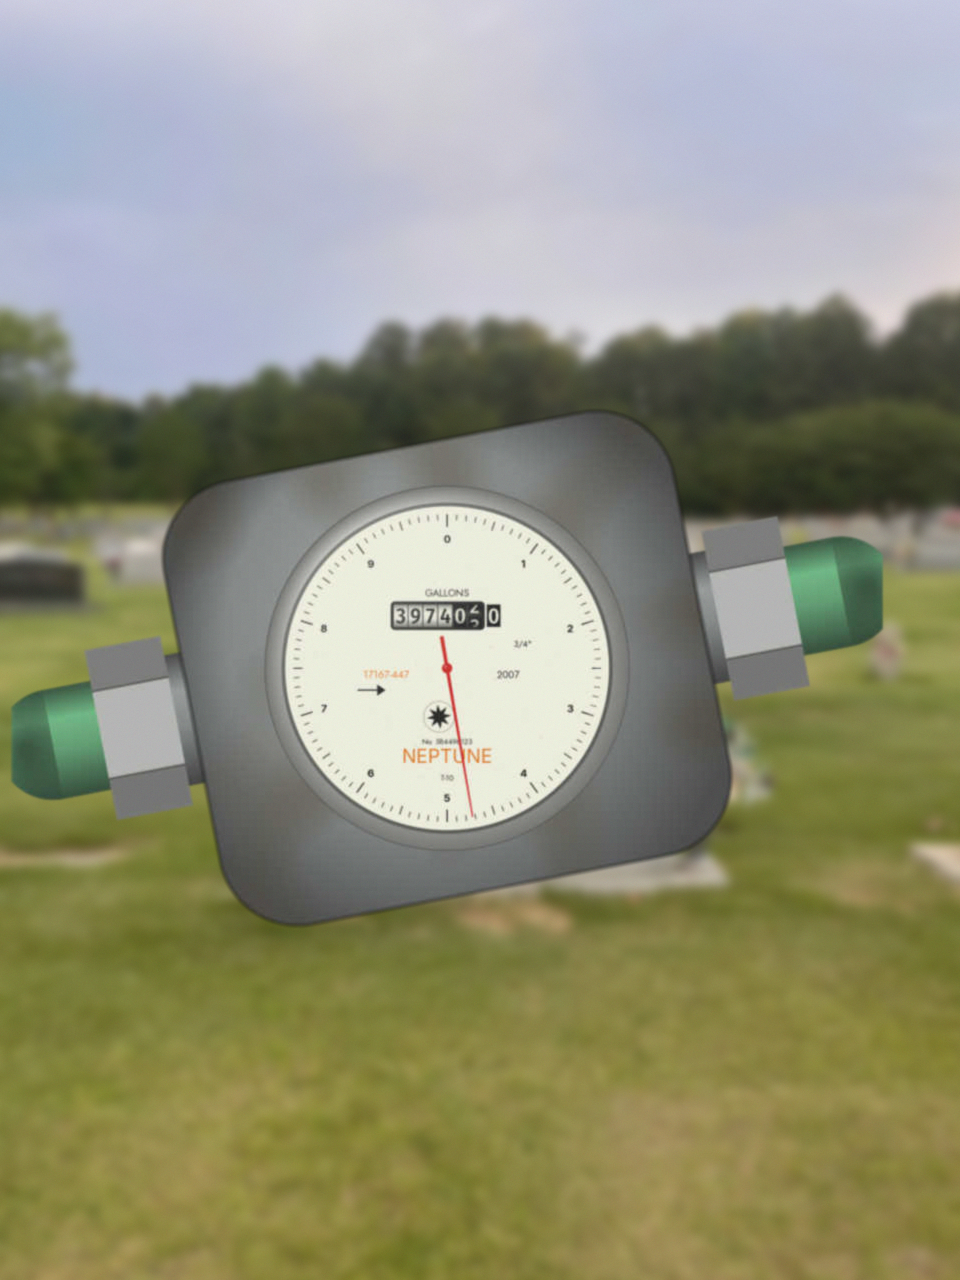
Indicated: 3974024.7 (gal)
